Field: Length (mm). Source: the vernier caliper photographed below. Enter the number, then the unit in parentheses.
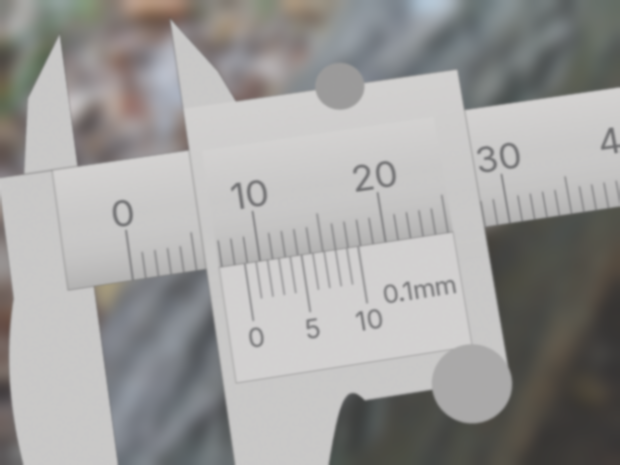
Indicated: 8.8 (mm)
